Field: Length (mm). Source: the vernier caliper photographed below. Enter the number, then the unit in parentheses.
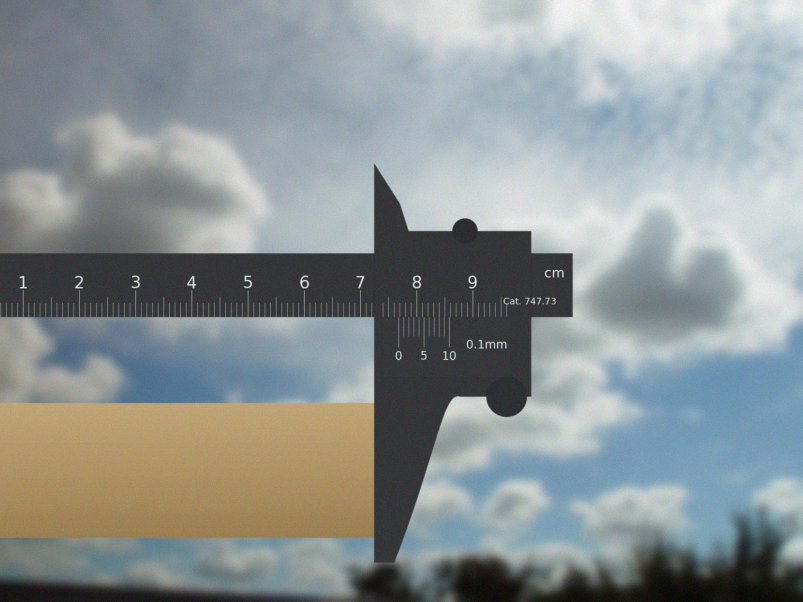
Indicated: 76.8 (mm)
